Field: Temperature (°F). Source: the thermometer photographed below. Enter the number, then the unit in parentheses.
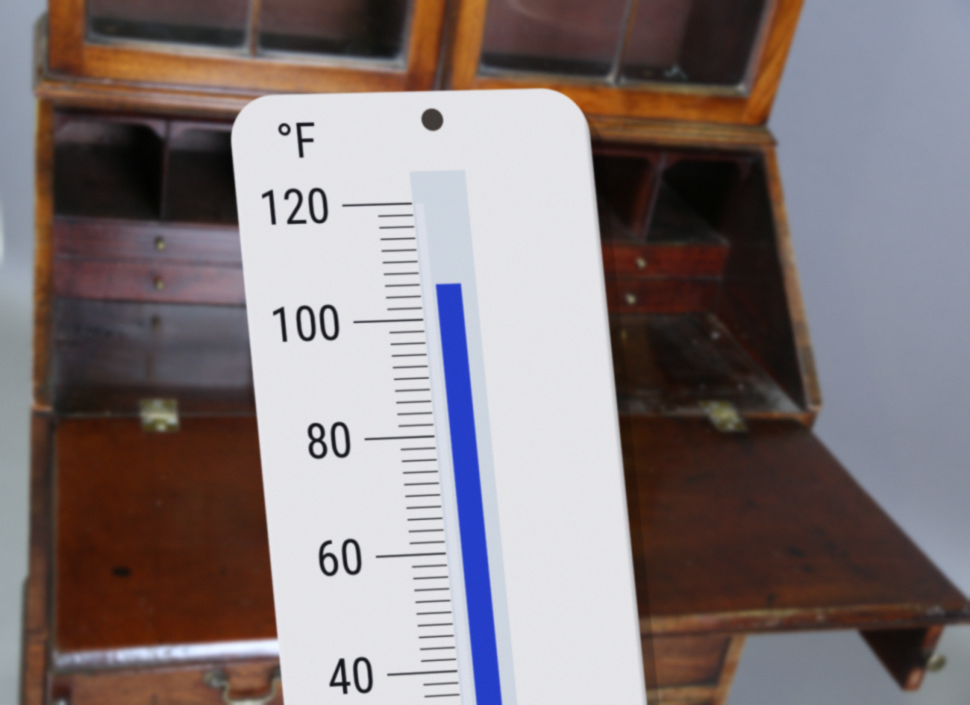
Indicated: 106 (°F)
